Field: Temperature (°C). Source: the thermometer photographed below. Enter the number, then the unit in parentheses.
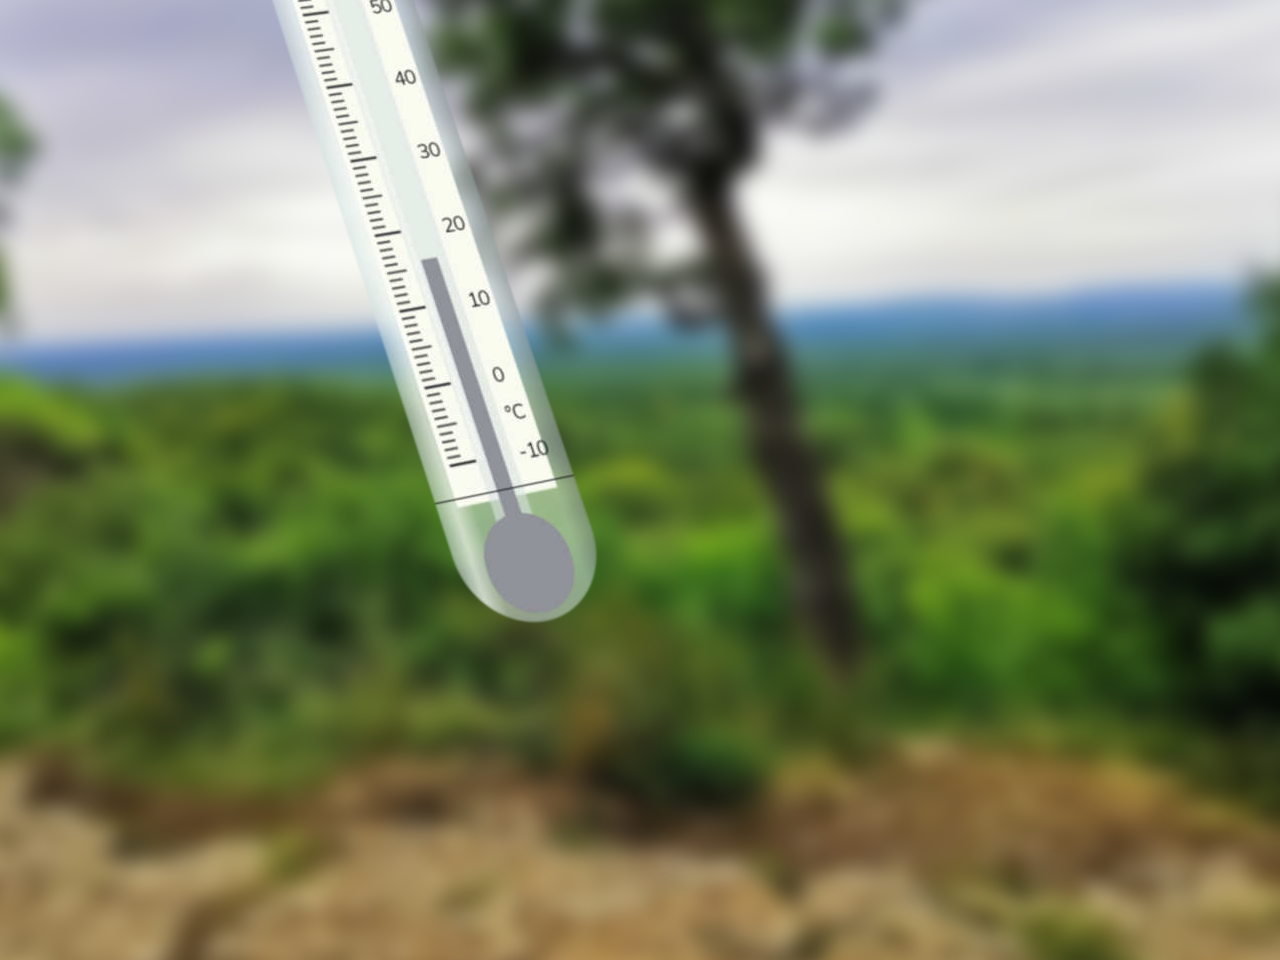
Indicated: 16 (°C)
